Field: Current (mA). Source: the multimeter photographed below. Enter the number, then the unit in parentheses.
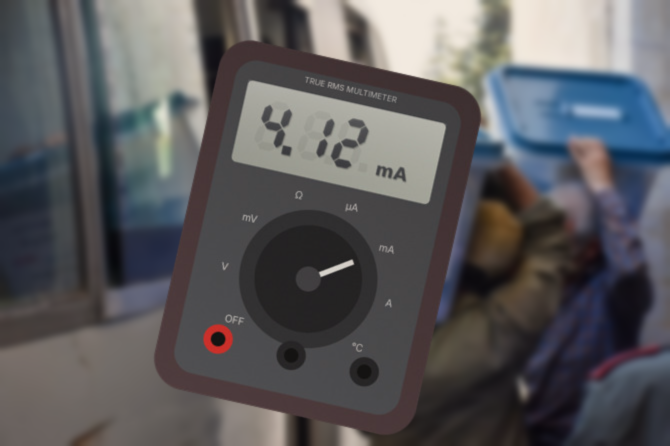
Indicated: 4.12 (mA)
